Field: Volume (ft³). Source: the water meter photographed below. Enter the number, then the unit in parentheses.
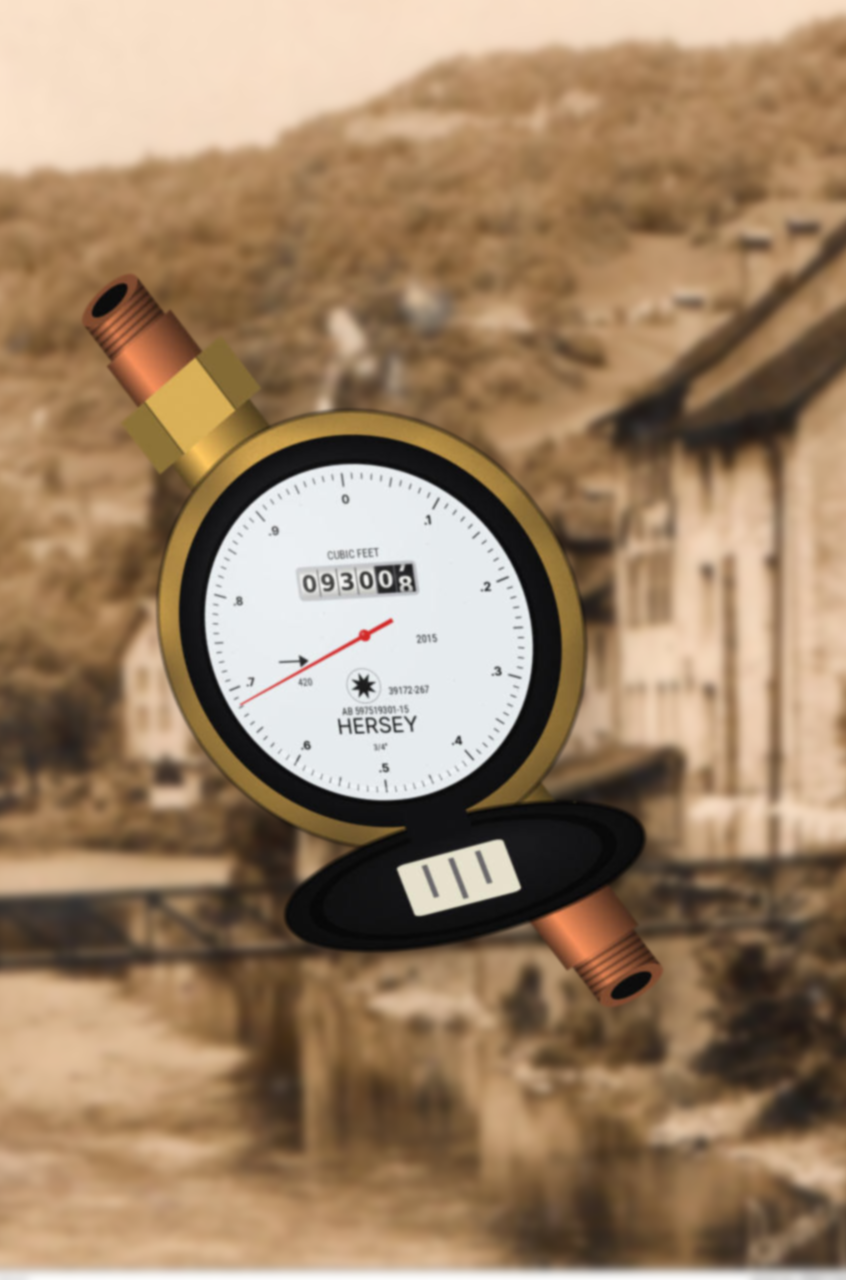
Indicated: 93007.68 (ft³)
